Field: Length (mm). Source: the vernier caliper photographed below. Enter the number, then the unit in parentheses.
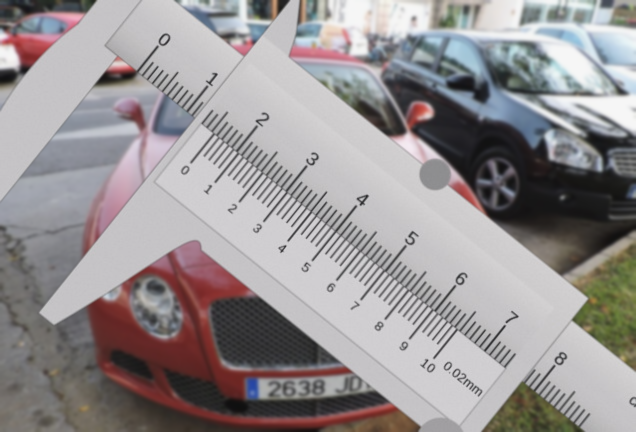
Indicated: 15.5 (mm)
